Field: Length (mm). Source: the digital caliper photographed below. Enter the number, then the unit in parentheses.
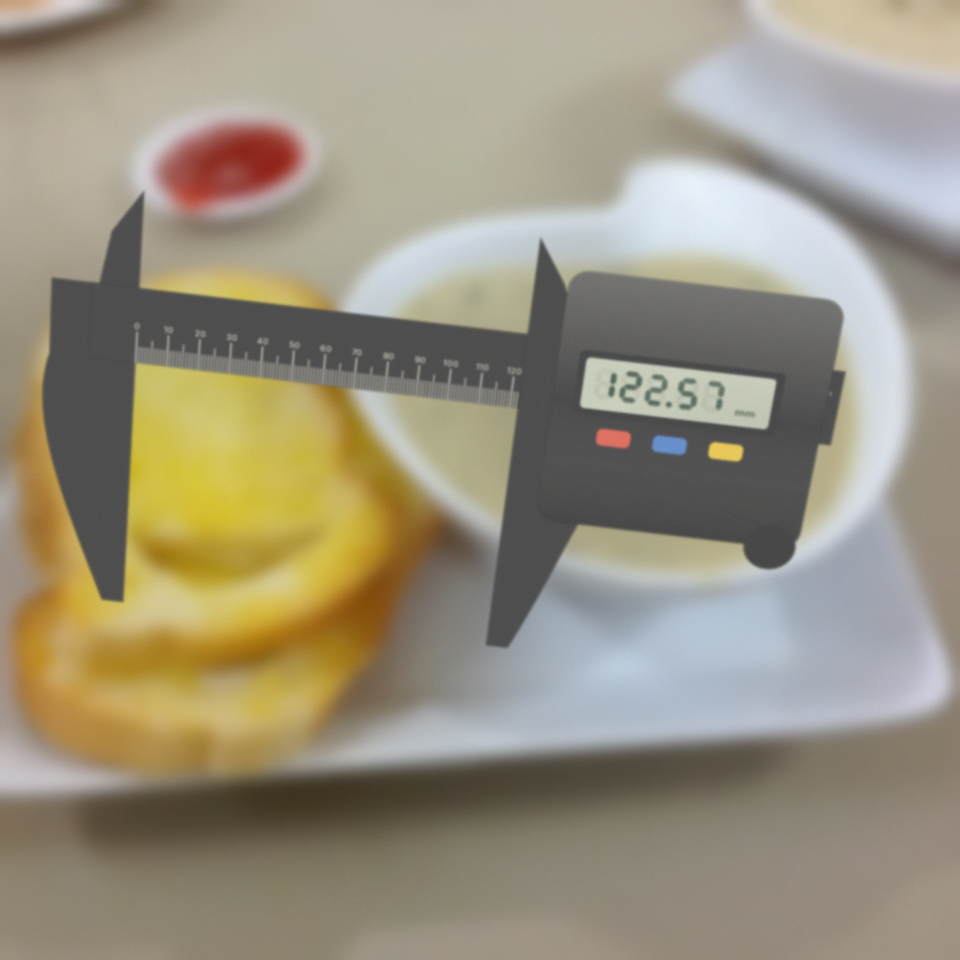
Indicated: 122.57 (mm)
